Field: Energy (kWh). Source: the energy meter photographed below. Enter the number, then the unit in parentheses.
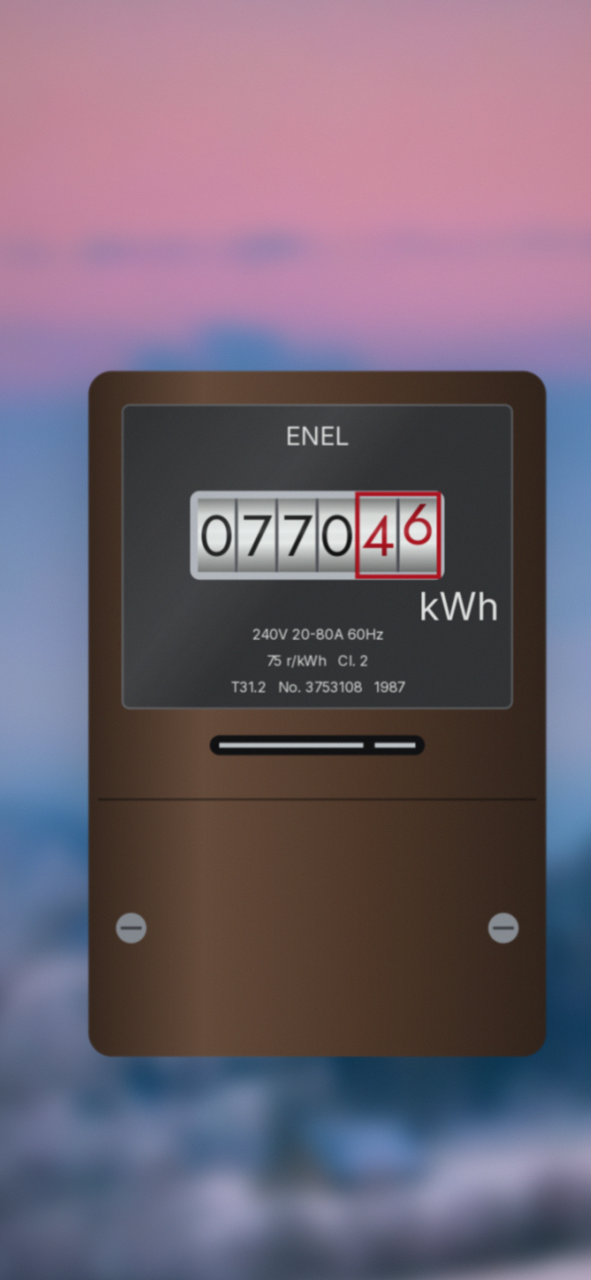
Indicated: 770.46 (kWh)
